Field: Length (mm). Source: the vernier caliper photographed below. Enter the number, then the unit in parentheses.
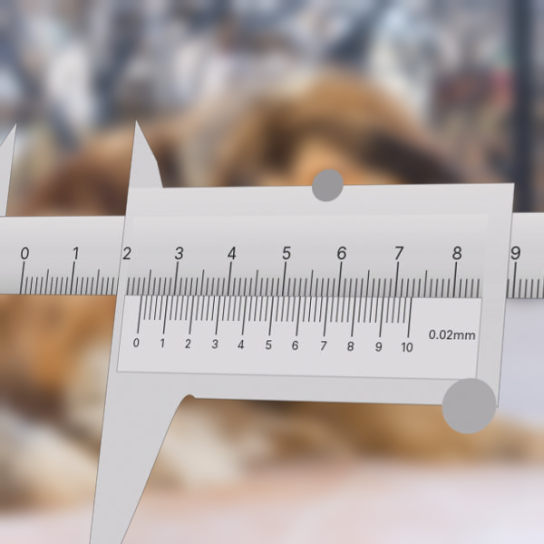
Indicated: 23.8 (mm)
